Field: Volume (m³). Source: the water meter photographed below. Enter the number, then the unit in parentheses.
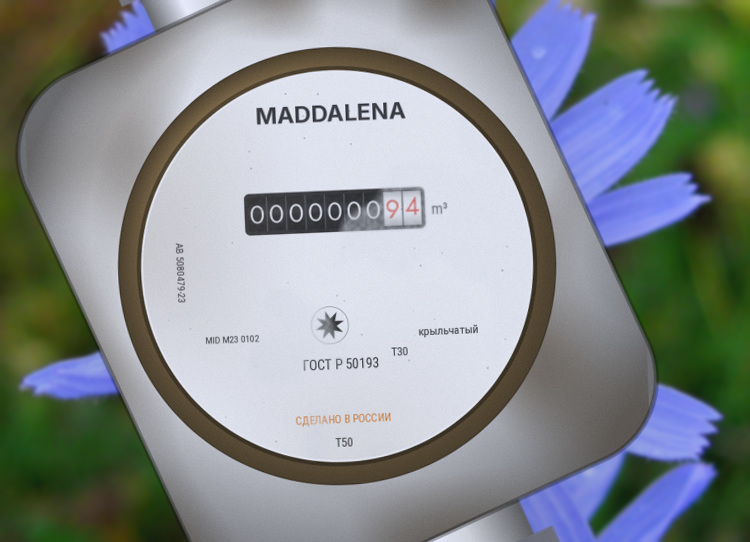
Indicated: 0.94 (m³)
